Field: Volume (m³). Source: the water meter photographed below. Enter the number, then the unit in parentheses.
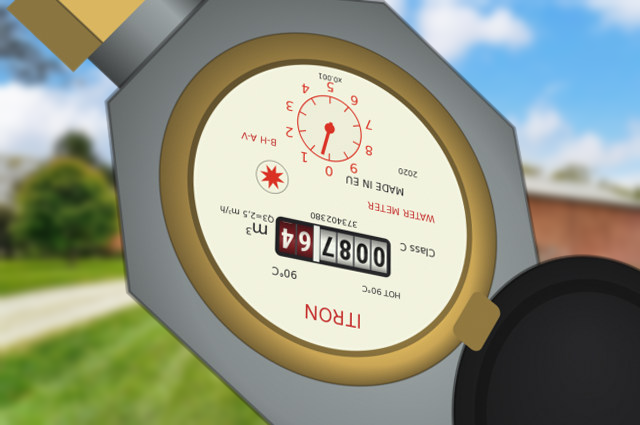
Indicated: 87.640 (m³)
